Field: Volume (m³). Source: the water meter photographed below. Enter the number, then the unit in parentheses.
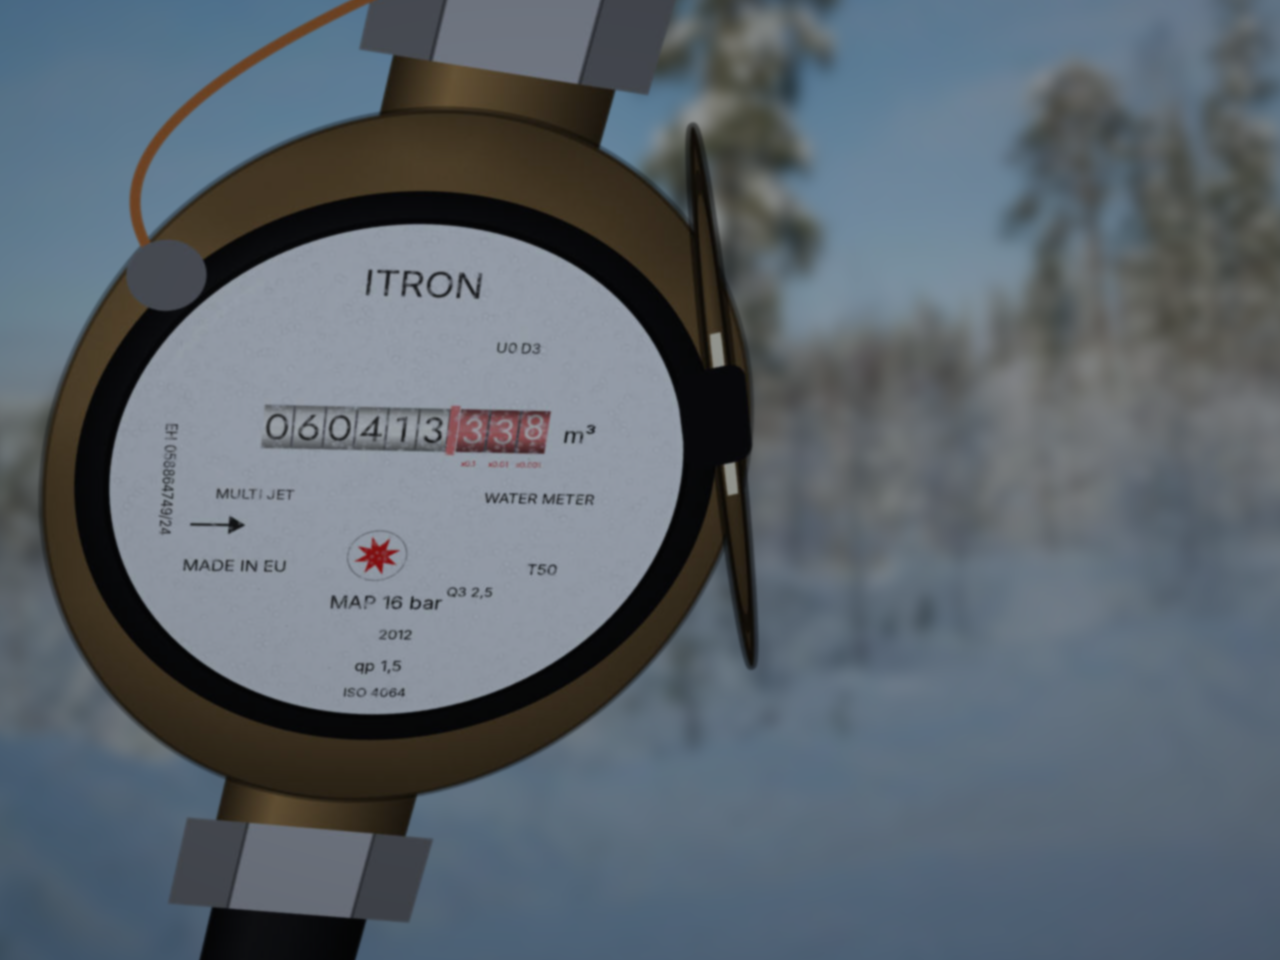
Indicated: 60413.338 (m³)
